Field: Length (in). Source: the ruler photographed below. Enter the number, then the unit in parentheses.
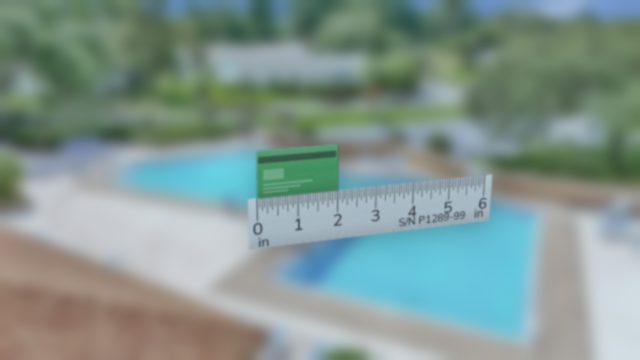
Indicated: 2 (in)
